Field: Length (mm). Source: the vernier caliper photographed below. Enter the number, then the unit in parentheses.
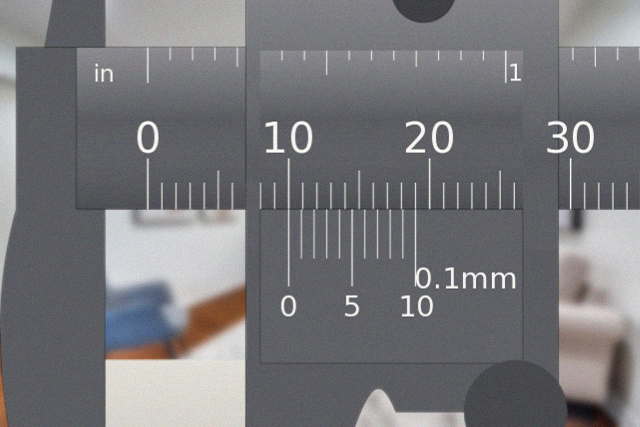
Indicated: 10.0 (mm)
